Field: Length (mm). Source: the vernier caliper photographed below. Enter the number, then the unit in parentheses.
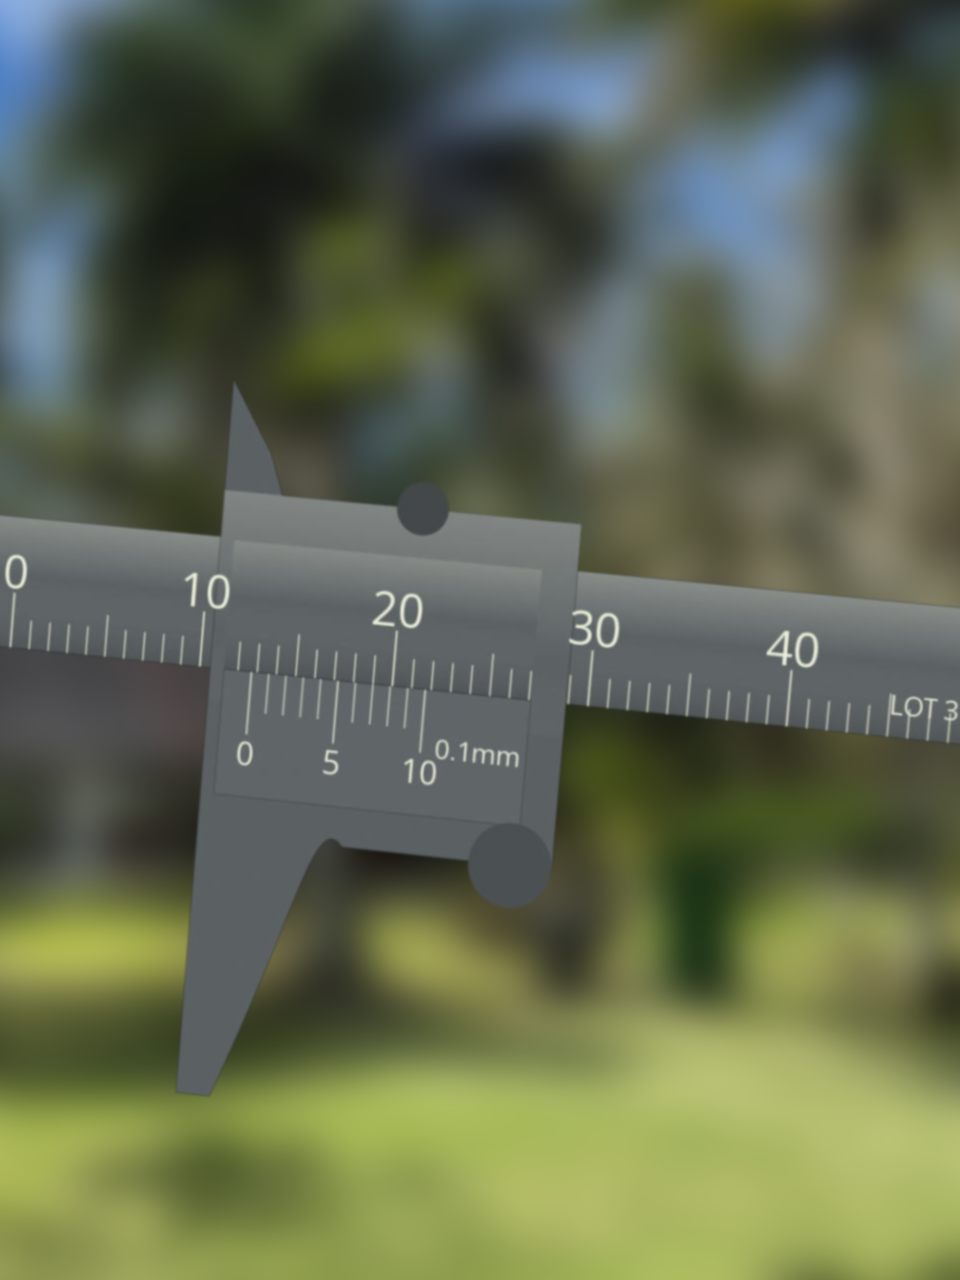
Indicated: 12.7 (mm)
